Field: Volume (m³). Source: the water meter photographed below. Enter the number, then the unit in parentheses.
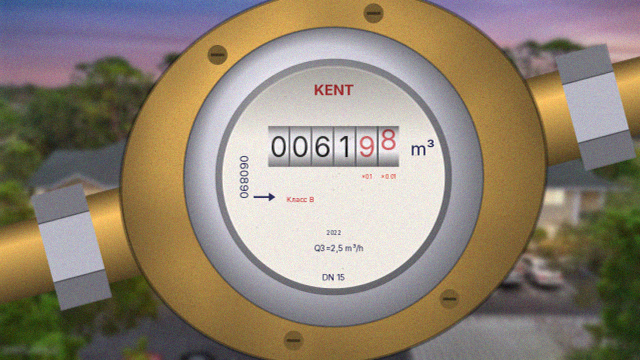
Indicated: 61.98 (m³)
